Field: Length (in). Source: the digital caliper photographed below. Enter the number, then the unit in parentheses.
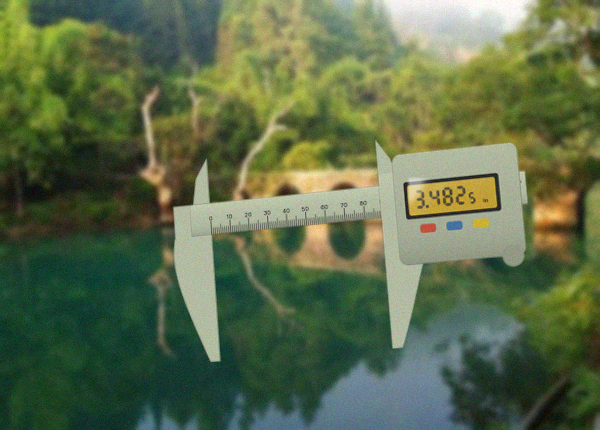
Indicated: 3.4825 (in)
